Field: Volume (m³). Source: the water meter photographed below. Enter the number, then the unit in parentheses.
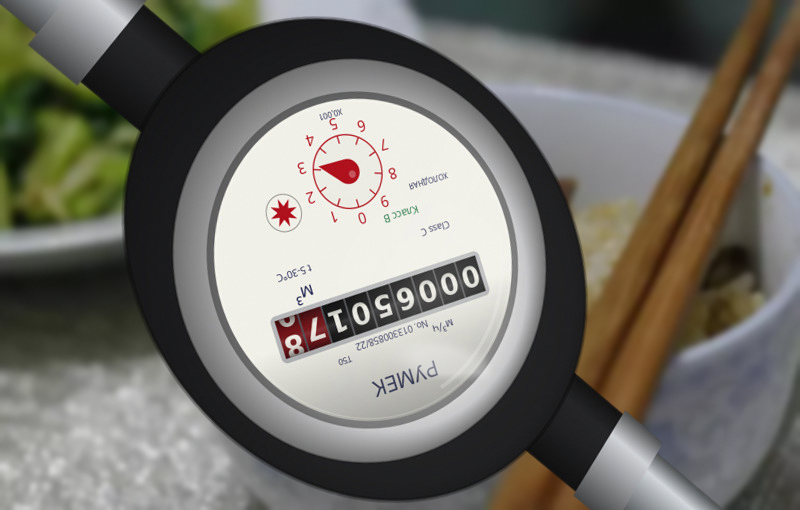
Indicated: 6501.783 (m³)
